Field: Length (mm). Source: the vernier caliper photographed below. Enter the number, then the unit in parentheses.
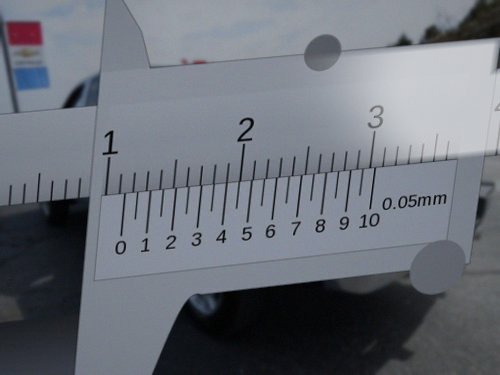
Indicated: 11.4 (mm)
